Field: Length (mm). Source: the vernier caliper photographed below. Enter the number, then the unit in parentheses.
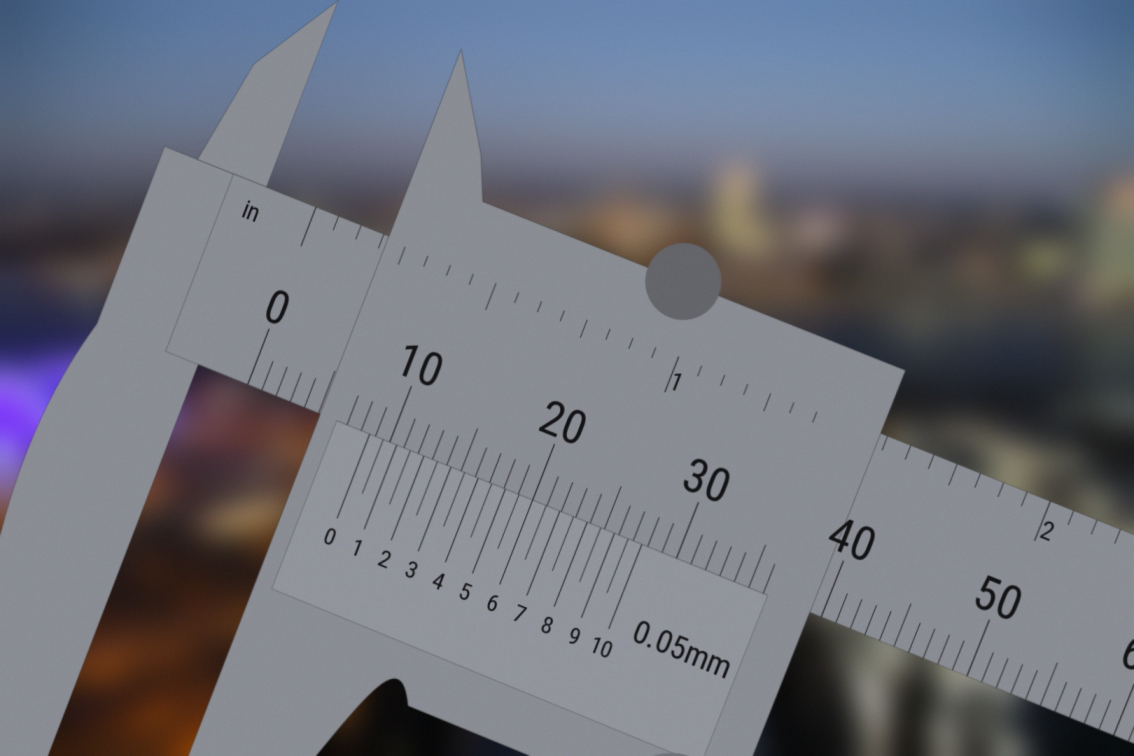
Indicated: 8.6 (mm)
